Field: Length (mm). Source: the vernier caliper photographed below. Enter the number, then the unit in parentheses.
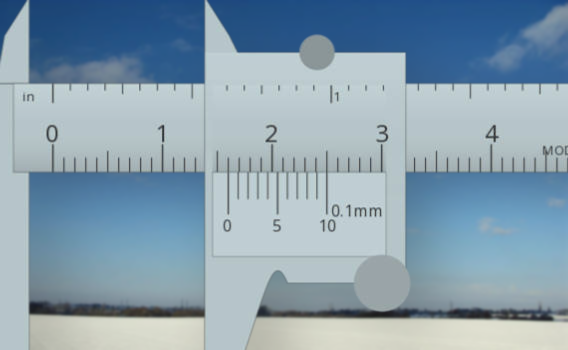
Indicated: 16.0 (mm)
